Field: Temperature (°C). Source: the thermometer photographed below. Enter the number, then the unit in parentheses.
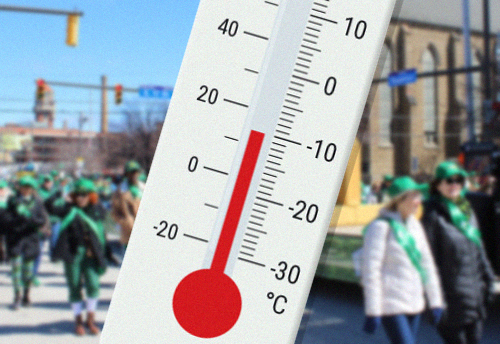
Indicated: -10 (°C)
